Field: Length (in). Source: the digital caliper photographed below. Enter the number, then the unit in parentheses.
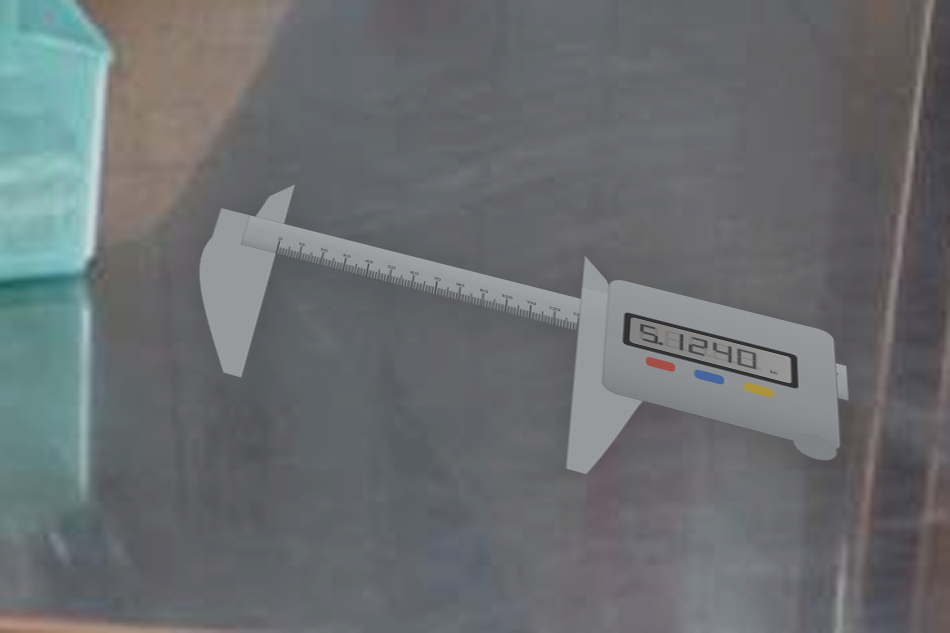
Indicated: 5.1240 (in)
